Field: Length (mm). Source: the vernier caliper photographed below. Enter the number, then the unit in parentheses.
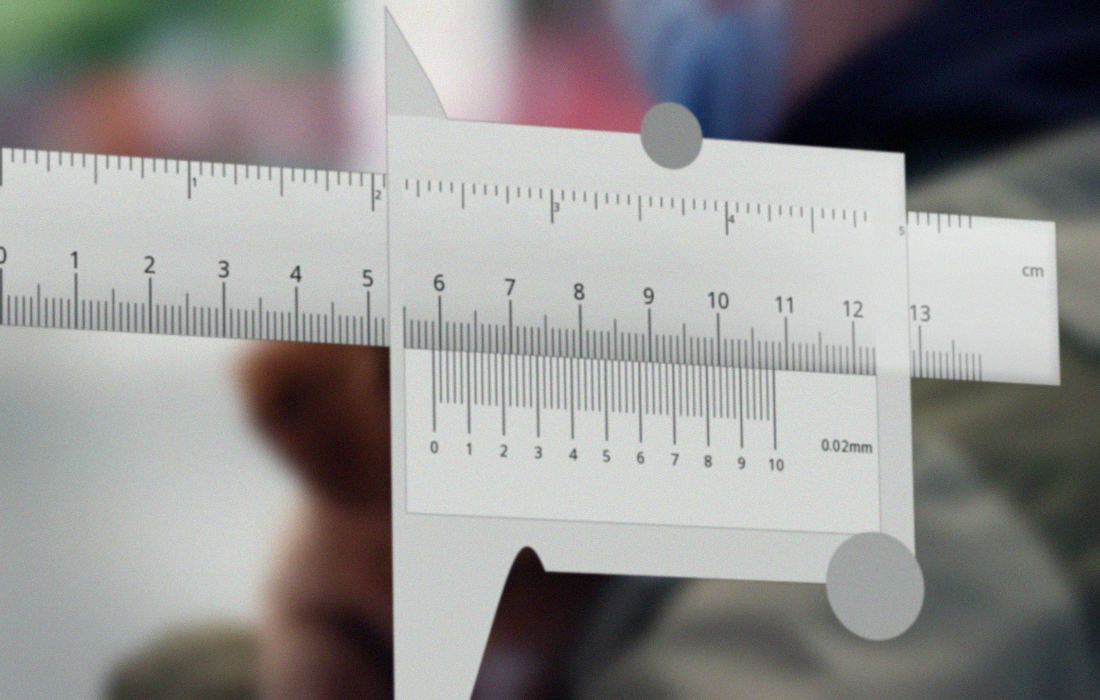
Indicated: 59.0 (mm)
